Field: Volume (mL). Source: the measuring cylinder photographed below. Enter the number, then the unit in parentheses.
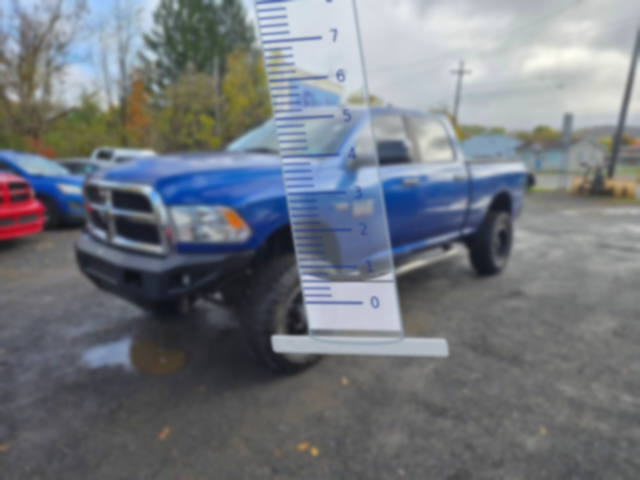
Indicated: 0.6 (mL)
